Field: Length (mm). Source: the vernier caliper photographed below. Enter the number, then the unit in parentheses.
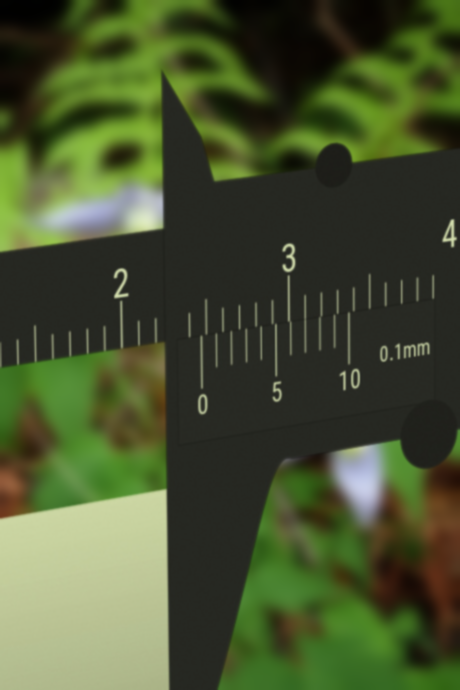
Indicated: 24.7 (mm)
